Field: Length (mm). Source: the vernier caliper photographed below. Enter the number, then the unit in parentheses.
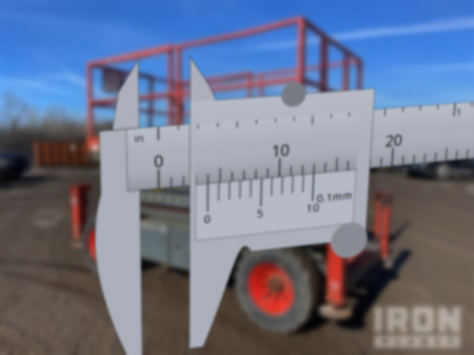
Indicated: 4.0 (mm)
